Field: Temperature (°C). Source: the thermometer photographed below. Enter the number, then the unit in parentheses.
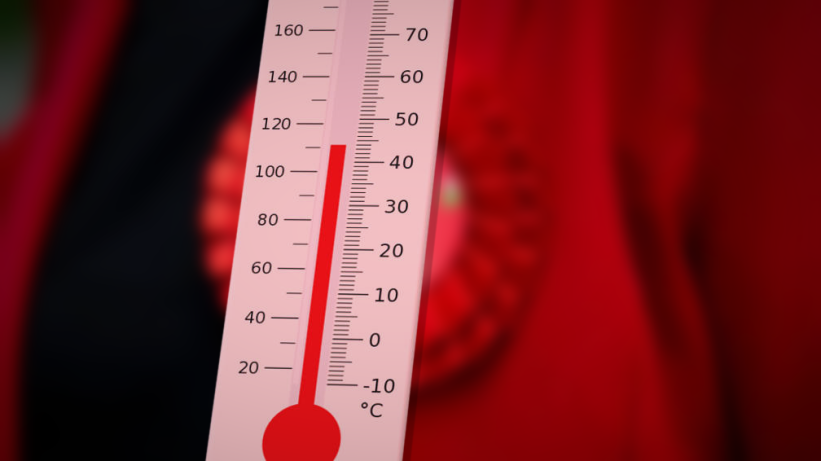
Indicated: 44 (°C)
